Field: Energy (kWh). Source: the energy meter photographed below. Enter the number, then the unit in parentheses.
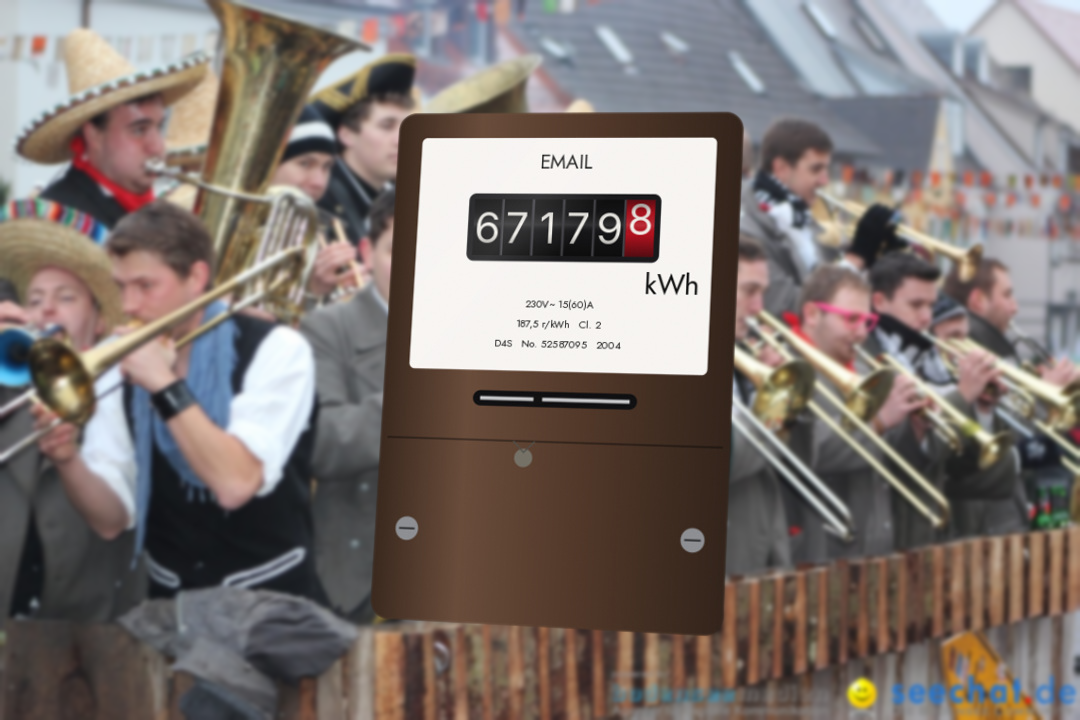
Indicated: 67179.8 (kWh)
